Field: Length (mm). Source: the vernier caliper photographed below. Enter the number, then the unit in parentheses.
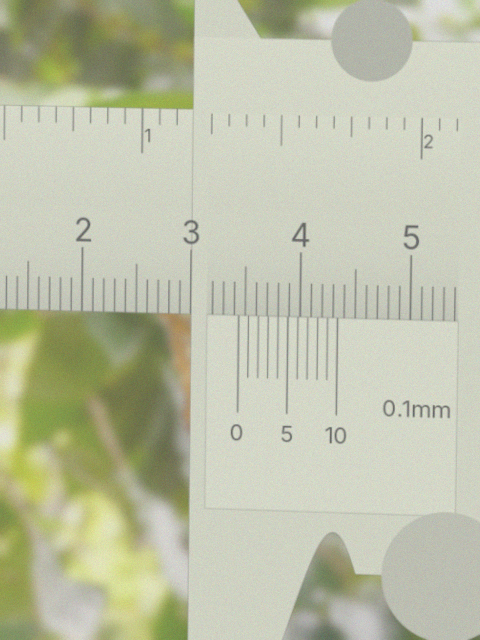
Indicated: 34.4 (mm)
